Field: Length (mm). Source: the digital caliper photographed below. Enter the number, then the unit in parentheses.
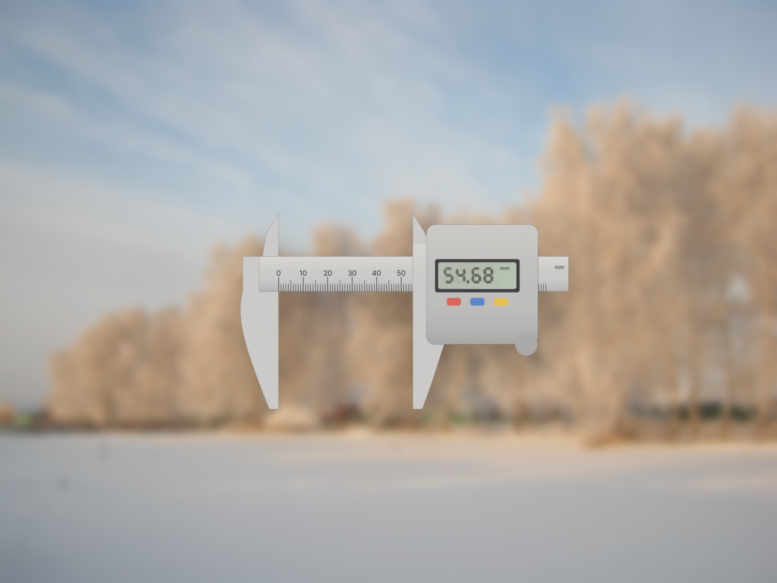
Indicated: 54.68 (mm)
